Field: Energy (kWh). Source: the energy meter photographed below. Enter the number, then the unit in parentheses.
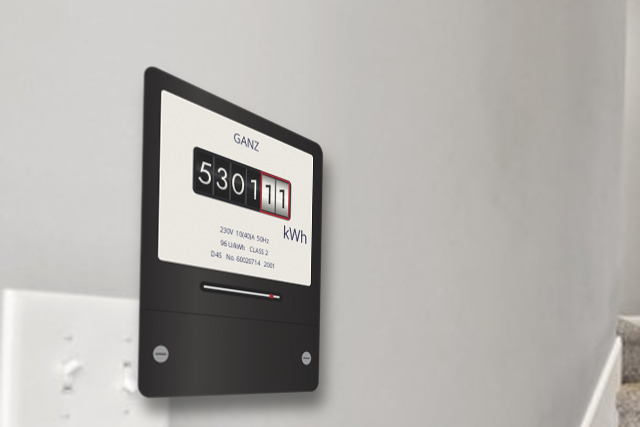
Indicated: 5301.11 (kWh)
